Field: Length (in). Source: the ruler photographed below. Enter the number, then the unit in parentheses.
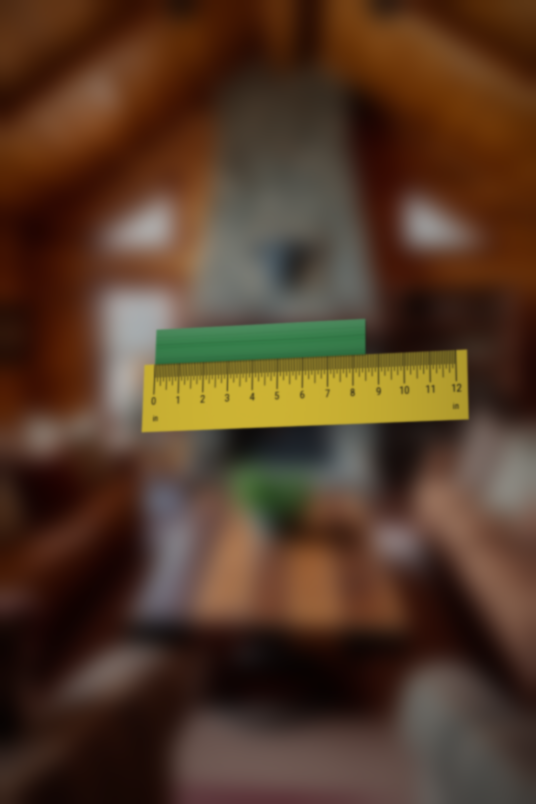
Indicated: 8.5 (in)
